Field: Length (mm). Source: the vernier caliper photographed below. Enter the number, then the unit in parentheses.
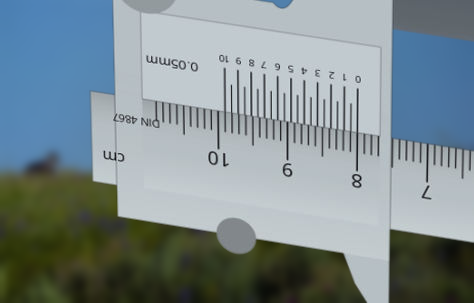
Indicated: 80.0 (mm)
